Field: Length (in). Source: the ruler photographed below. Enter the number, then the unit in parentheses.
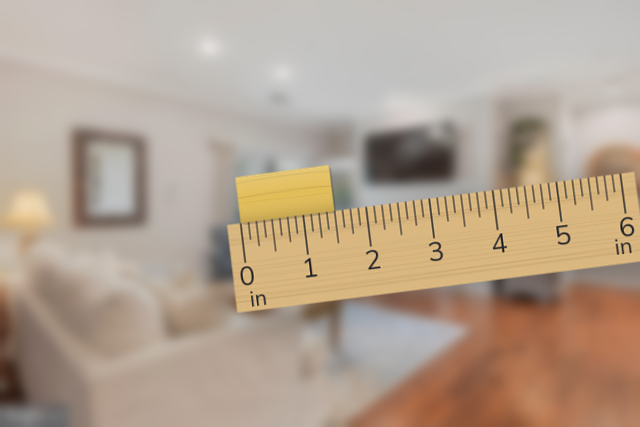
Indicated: 1.5 (in)
